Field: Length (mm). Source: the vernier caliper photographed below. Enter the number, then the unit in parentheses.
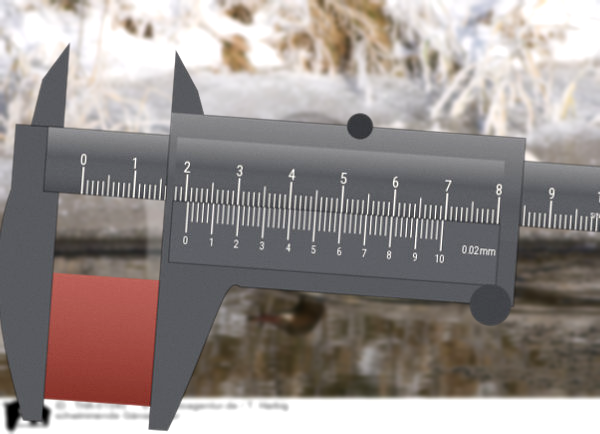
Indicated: 20.5 (mm)
